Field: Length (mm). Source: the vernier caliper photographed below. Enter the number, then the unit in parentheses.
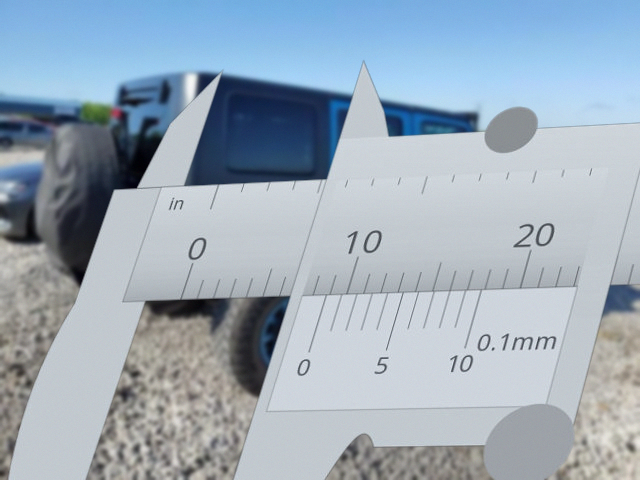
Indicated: 8.8 (mm)
